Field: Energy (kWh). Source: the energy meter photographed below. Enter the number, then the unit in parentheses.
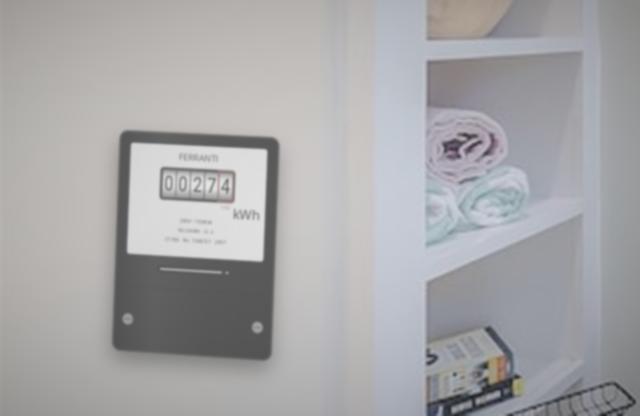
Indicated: 27.4 (kWh)
